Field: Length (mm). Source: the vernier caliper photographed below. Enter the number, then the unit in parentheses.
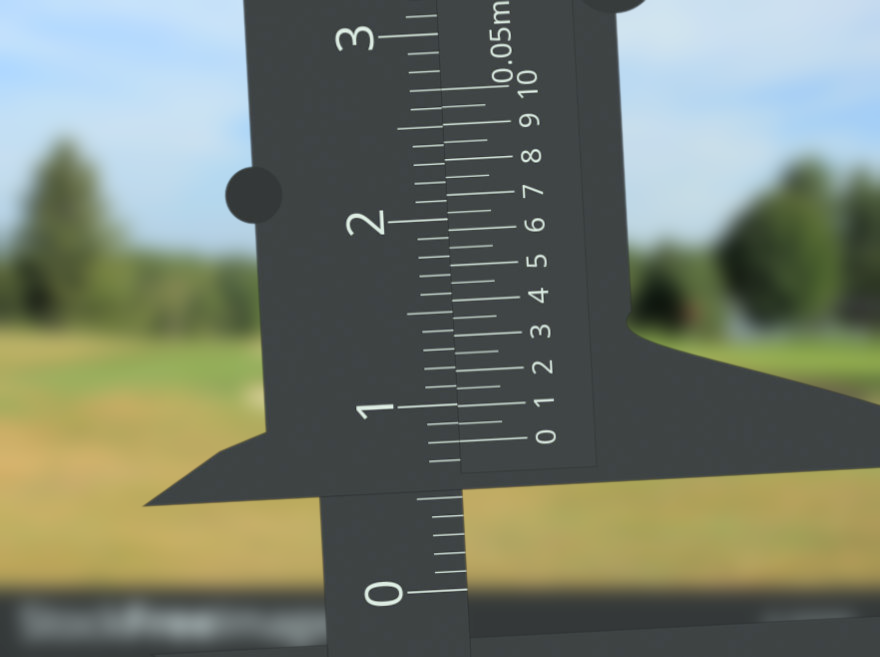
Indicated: 8.0 (mm)
